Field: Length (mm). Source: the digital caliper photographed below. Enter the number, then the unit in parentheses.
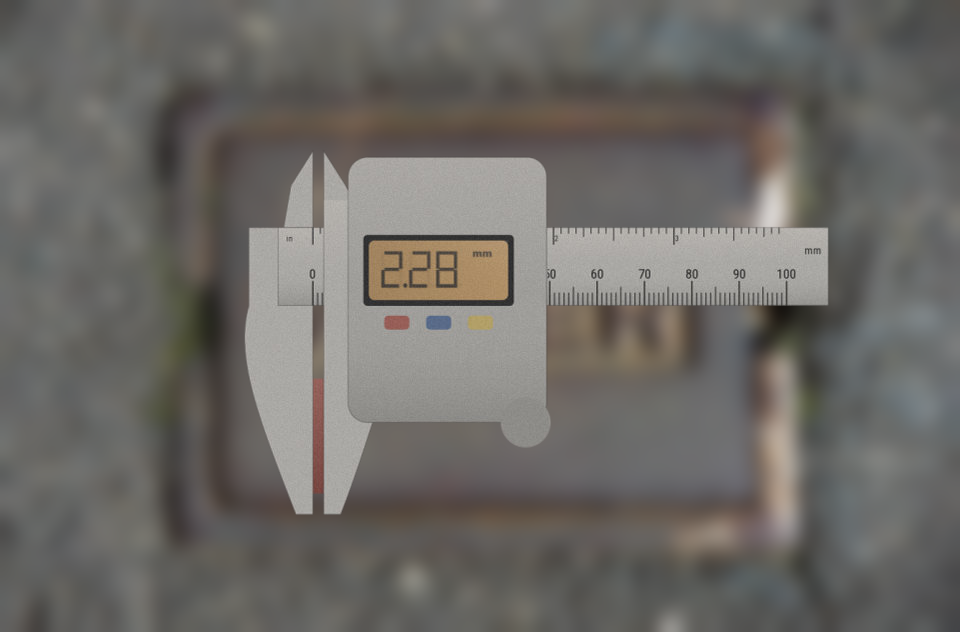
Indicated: 2.28 (mm)
